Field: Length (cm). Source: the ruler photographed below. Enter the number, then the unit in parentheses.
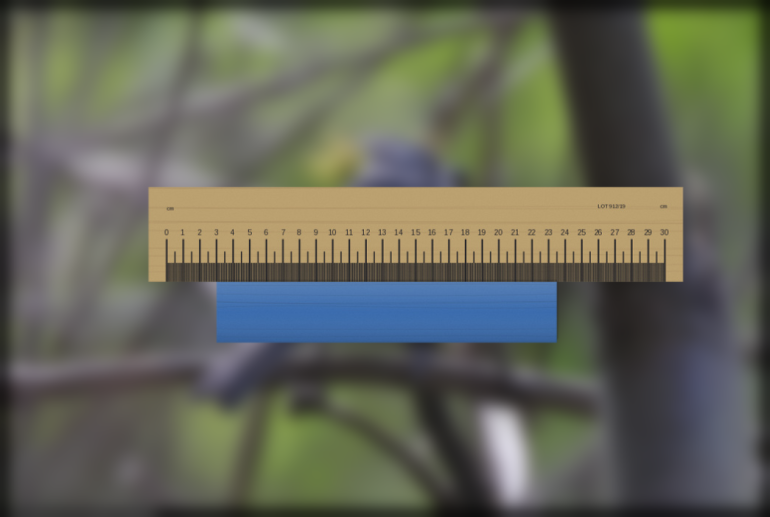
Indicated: 20.5 (cm)
